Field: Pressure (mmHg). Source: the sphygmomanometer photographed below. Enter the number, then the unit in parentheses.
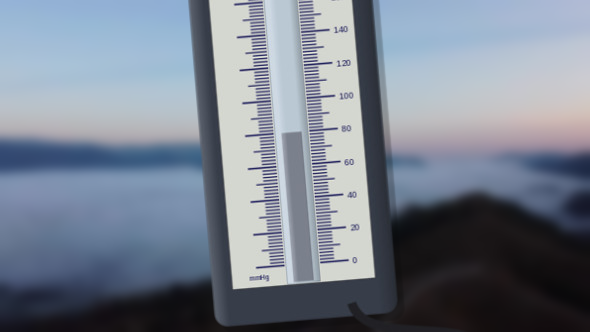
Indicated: 80 (mmHg)
